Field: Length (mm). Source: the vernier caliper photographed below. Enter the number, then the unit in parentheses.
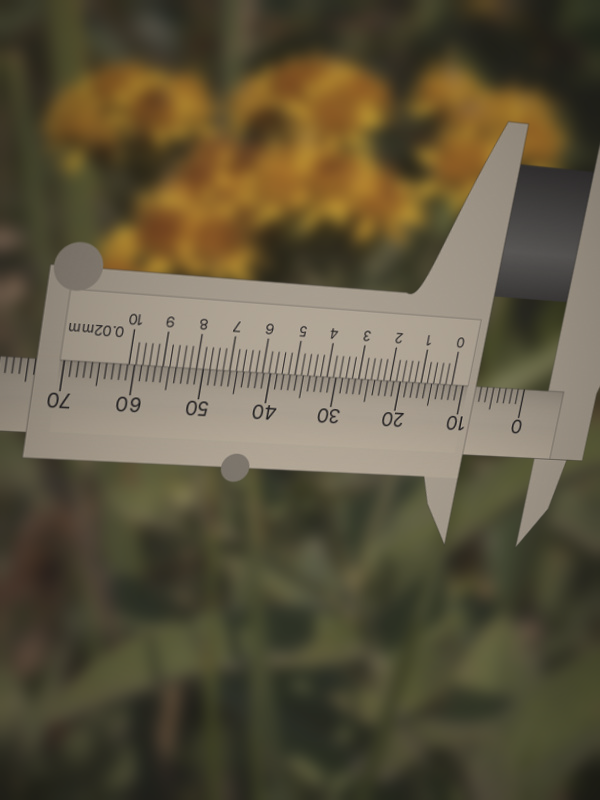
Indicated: 11.8 (mm)
